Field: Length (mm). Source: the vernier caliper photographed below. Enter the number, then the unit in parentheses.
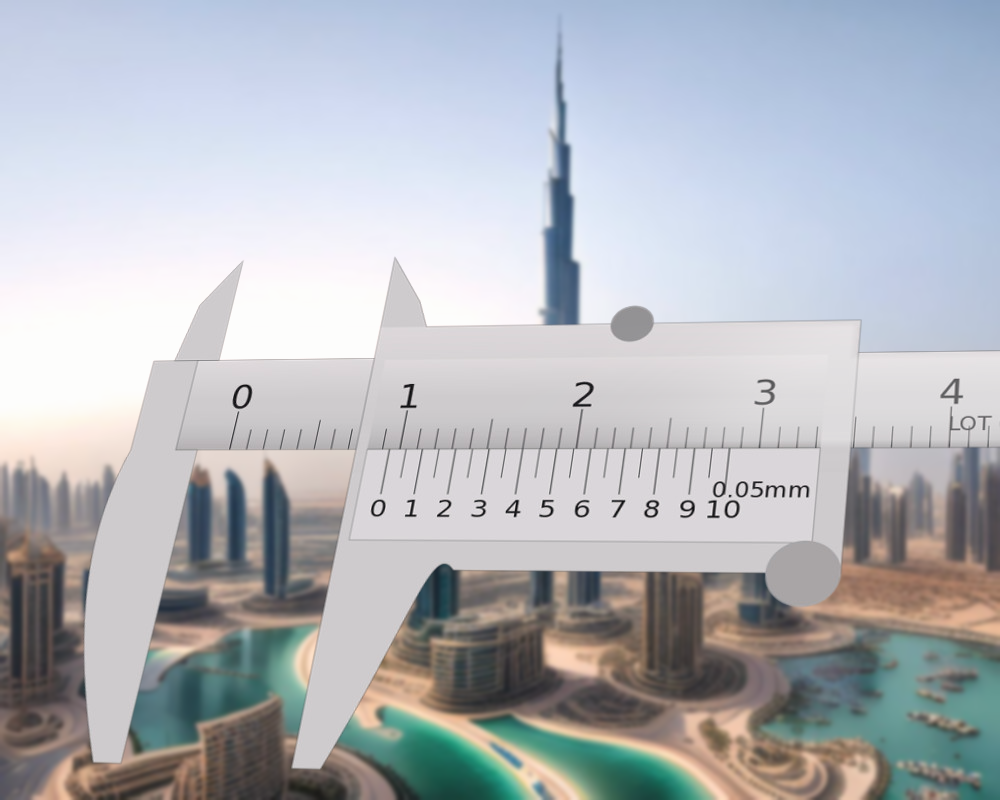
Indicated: 9.4 (mm)
